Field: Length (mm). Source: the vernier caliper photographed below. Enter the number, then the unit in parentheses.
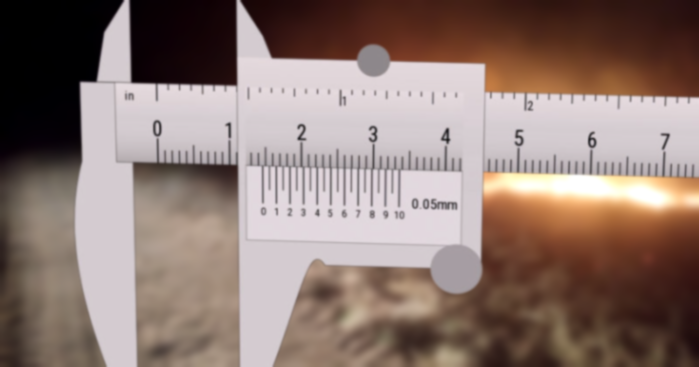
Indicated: 14.6 (mm)
